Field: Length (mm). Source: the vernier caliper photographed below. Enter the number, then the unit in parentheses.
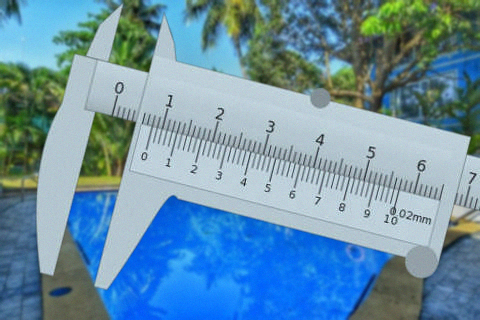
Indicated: 8.0 (mm)
